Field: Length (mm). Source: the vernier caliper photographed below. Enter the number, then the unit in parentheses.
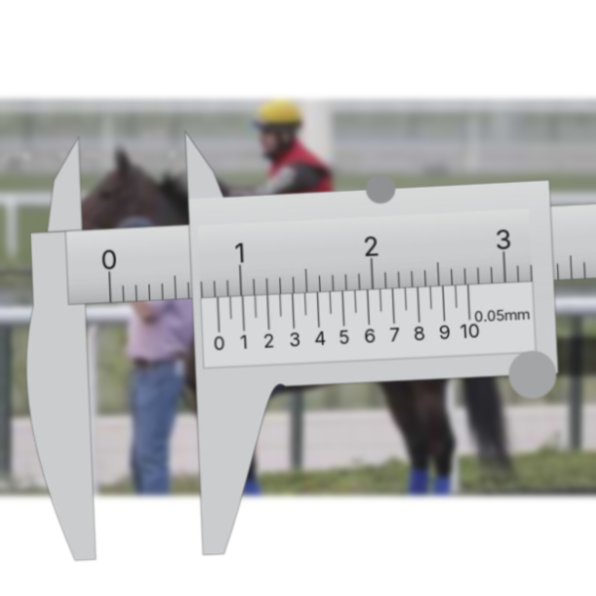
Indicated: 8.2 (mm)
